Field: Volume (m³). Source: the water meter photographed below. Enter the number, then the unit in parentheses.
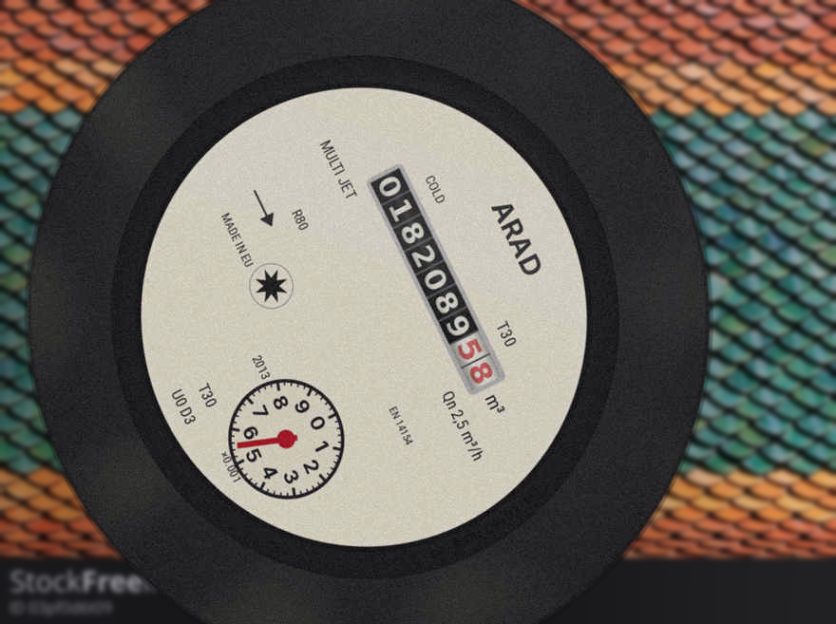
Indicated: 182089.585 (m³)
